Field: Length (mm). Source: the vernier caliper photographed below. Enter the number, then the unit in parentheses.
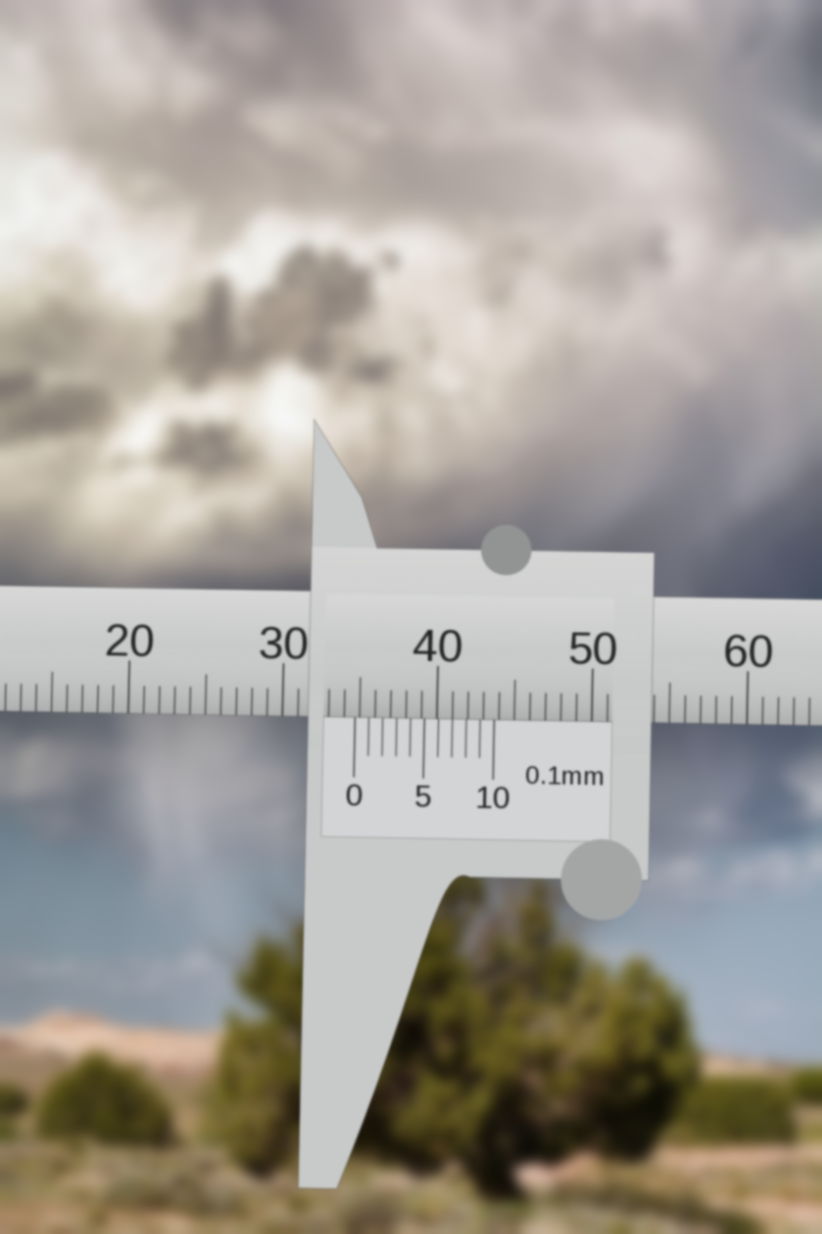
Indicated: 34.7 (mm)
